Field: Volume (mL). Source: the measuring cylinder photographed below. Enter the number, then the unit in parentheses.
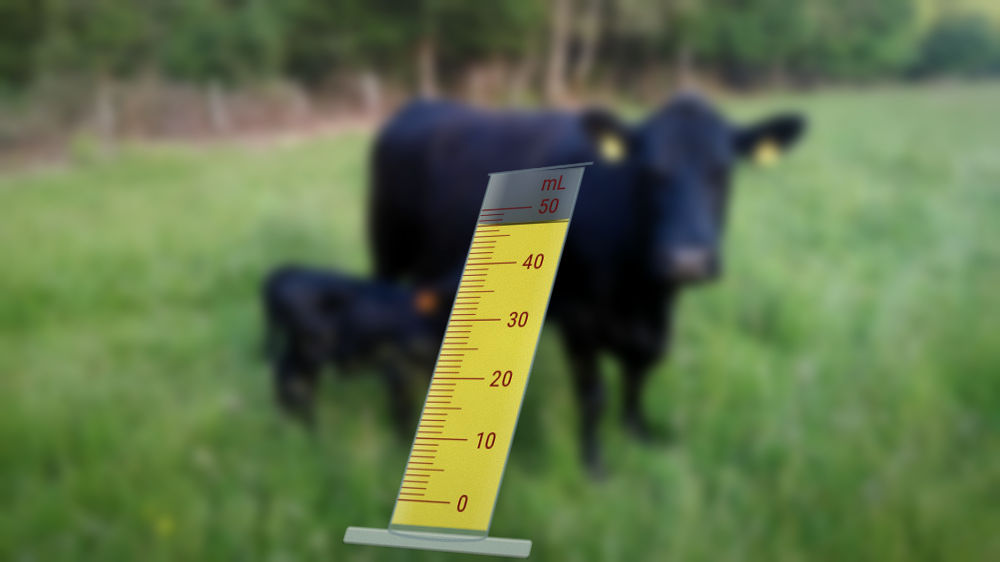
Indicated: 47 (mL)
